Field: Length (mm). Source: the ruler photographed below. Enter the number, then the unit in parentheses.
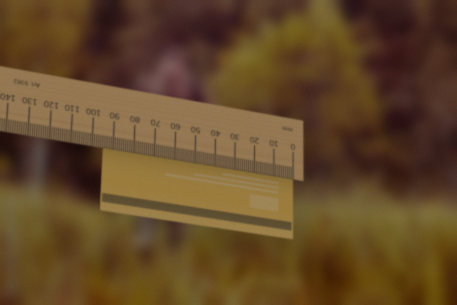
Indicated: 95 (mm)
